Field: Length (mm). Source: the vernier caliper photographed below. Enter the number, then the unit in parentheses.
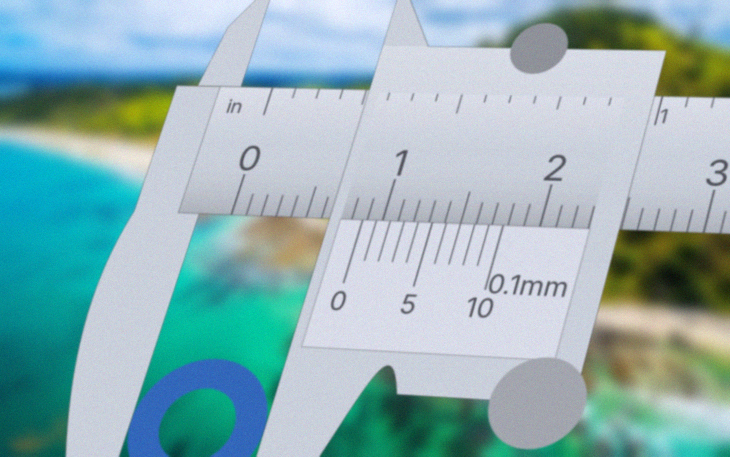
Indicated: 8.7 (mm)
